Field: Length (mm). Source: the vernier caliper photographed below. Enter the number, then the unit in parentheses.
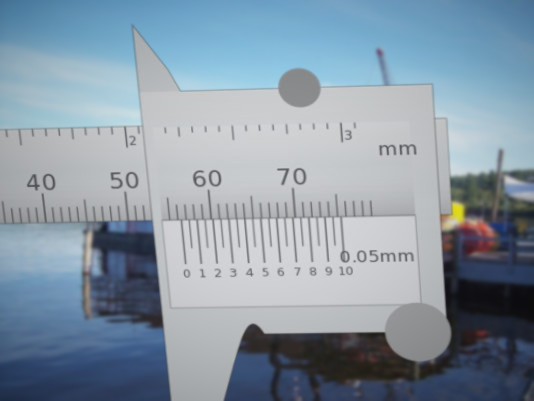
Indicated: 56.4 (mm)
